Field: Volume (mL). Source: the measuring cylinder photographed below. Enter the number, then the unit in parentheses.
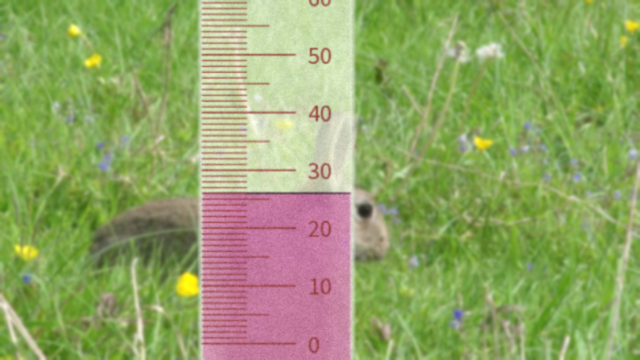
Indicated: 26 (mL)
